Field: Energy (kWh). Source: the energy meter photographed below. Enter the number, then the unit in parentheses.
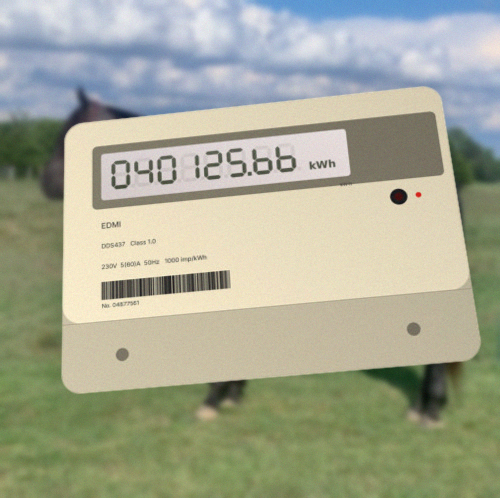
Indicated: 40125.66 (kWh)
